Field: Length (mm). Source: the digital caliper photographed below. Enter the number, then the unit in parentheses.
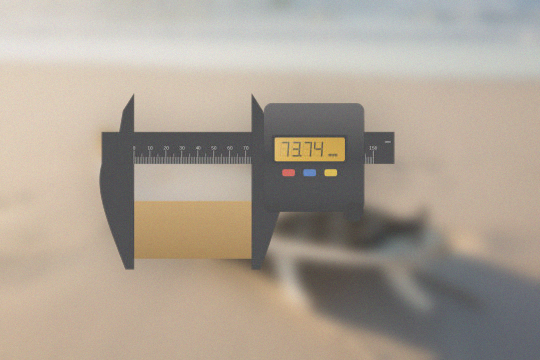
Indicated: 73.74 (mm)
